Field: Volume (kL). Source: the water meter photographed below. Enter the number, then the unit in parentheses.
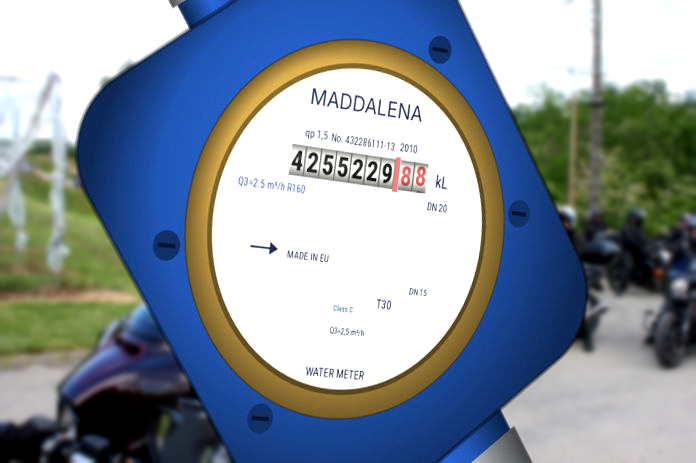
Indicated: 4255229.88 (kL)
